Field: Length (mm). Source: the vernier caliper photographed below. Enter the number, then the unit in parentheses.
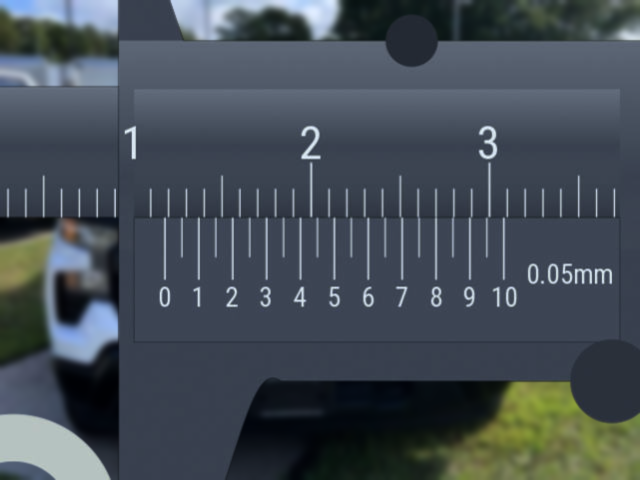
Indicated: 11.8 (mm)
